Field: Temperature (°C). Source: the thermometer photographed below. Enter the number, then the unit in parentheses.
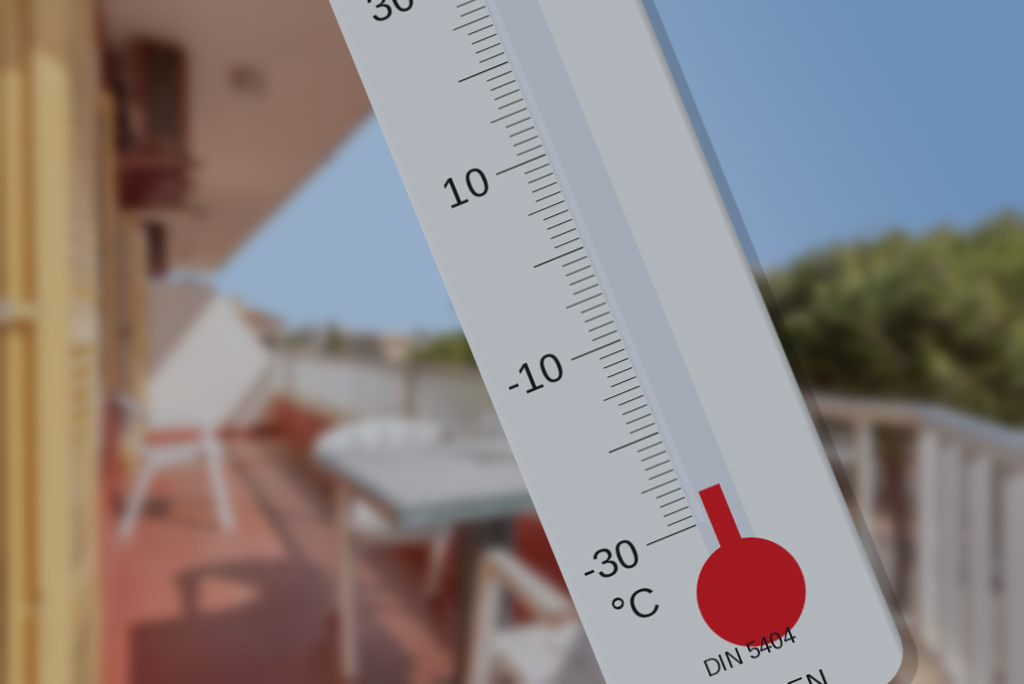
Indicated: -27 (°C)
